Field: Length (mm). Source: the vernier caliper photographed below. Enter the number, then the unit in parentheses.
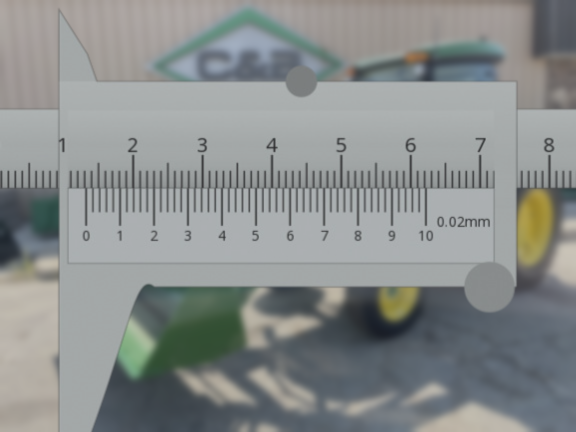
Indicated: 13.2 (mm)
